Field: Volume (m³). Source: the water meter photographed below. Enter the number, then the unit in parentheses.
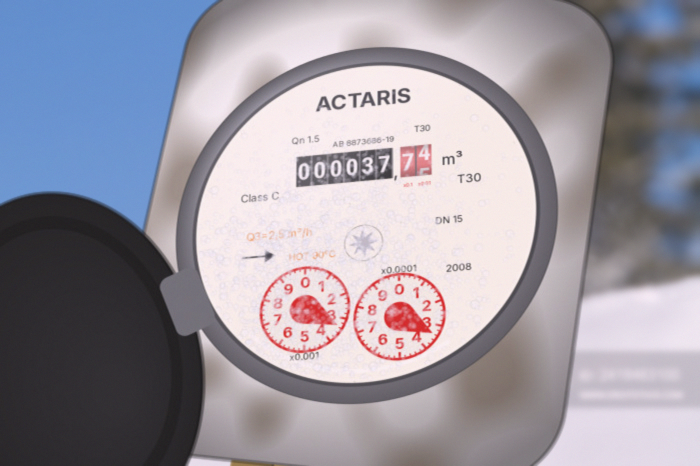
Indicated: 37.7433 (m³)
